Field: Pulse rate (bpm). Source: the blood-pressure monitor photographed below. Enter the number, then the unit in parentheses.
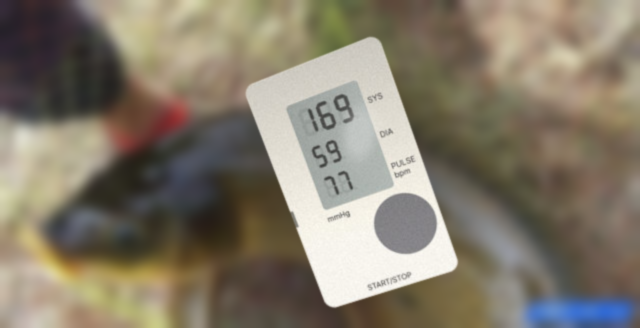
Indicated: 77 (bpm)
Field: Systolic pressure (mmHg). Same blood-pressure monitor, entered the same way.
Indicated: 169 (mmHg)
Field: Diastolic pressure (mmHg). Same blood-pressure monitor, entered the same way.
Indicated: 59 (mmHg)
